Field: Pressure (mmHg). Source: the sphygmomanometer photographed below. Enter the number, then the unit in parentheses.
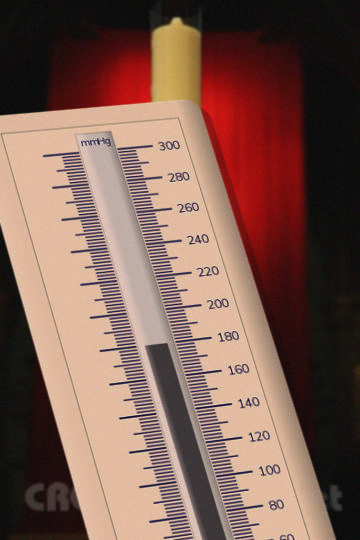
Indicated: 180 (mmHg)
